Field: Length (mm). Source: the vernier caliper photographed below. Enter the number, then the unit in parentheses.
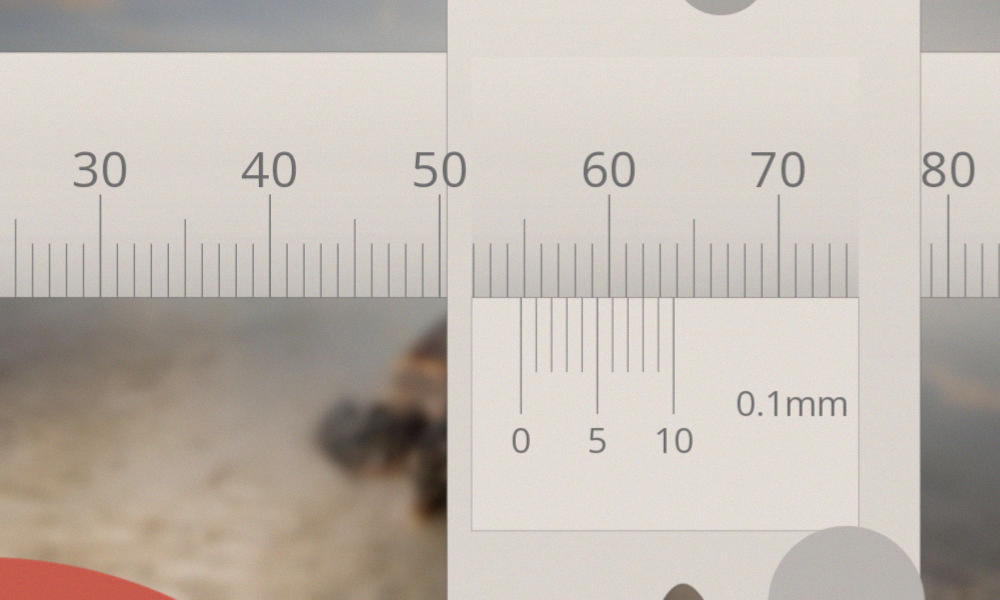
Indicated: 54.8 (mm)
